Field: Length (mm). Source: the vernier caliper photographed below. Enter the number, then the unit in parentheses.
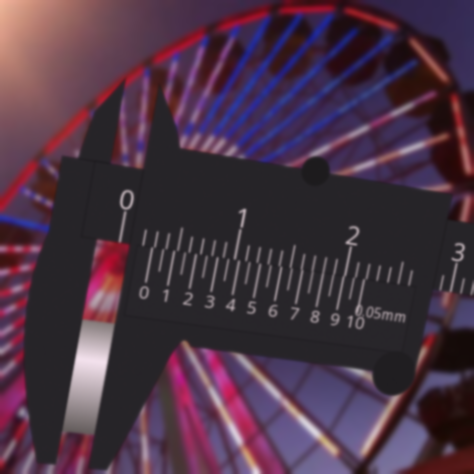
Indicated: 2.8 (mm)
